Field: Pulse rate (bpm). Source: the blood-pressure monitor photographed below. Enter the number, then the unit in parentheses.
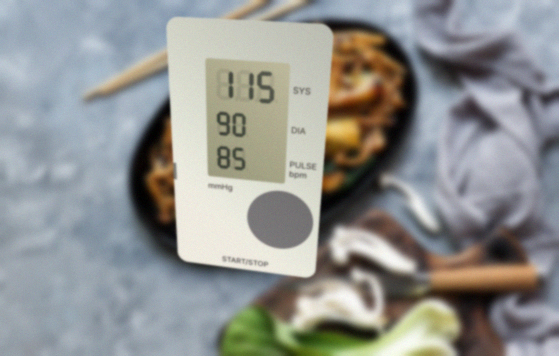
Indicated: 85 (bpm)
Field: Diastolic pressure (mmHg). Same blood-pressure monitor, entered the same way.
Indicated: 90 (mmHg)
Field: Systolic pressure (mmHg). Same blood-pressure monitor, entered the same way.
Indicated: 115 (mmHg)
